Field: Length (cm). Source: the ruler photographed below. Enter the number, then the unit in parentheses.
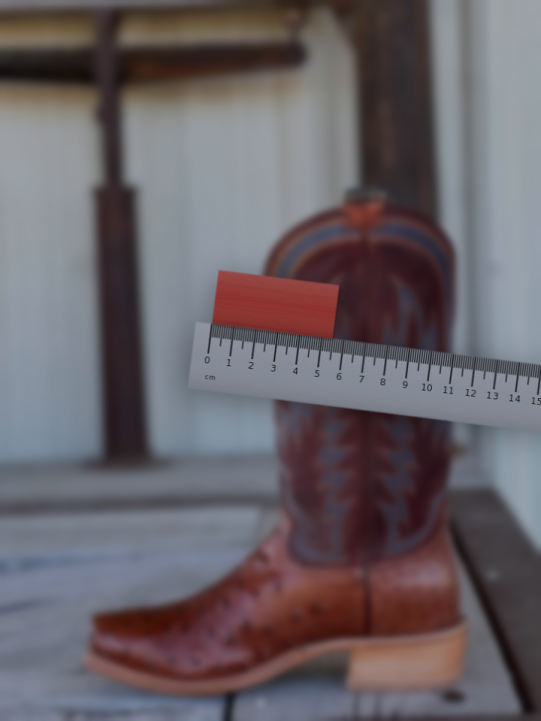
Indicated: 5.5 (cm)
